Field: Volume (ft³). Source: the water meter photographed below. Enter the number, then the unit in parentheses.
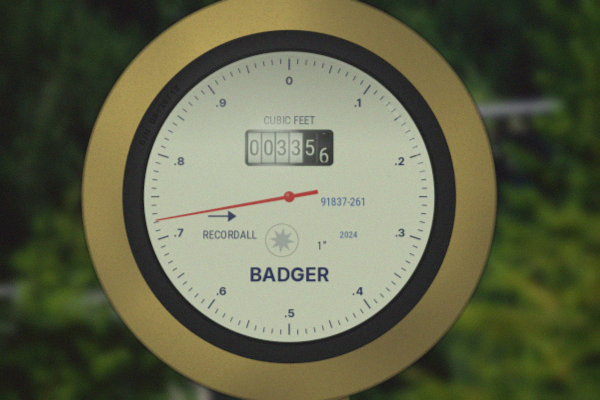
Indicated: 3355.72 (ft³)
